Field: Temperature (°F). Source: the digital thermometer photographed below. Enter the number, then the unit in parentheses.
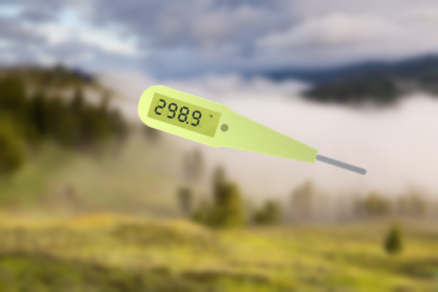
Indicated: 298.9 (°F)
